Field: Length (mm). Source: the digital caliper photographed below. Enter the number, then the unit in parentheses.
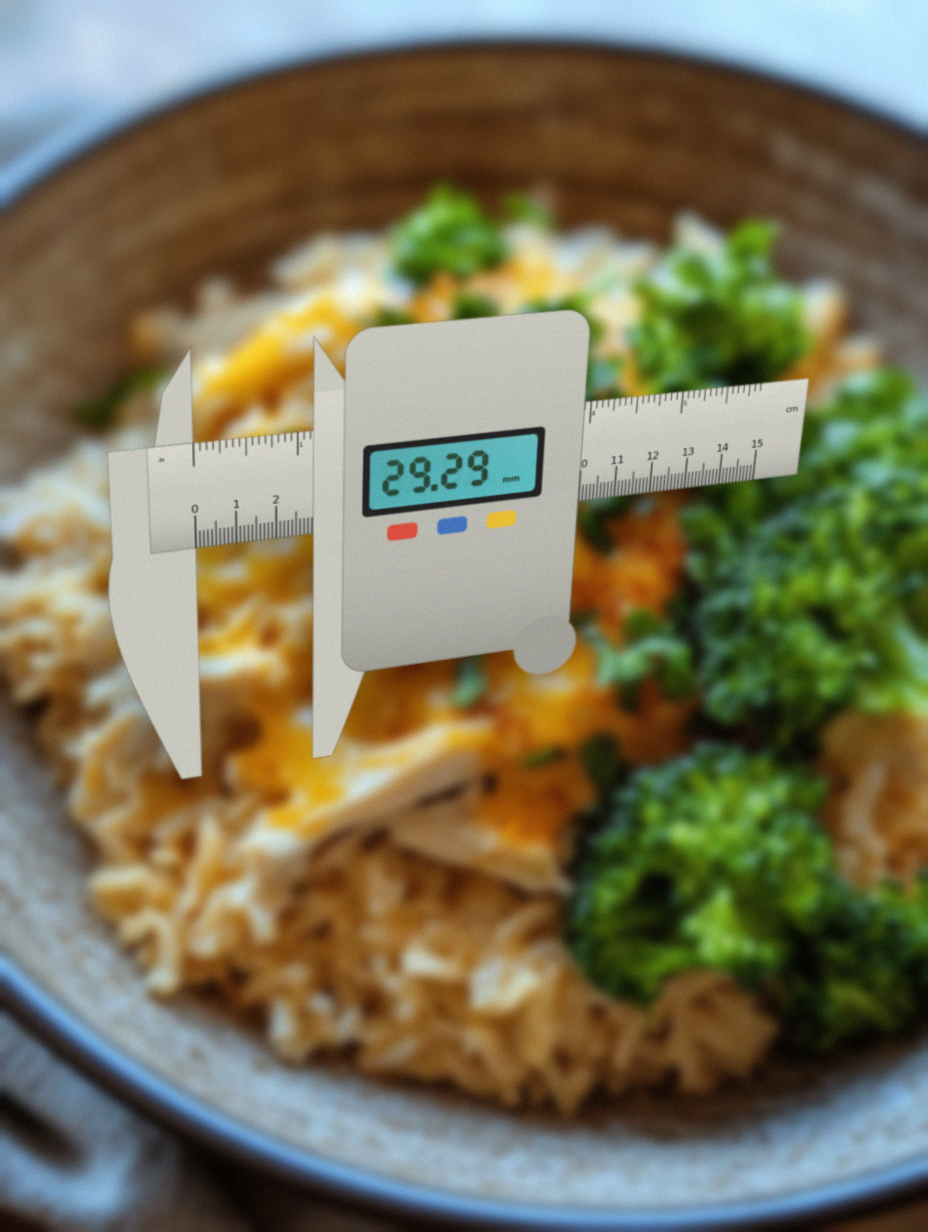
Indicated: 29.29 (mm)
